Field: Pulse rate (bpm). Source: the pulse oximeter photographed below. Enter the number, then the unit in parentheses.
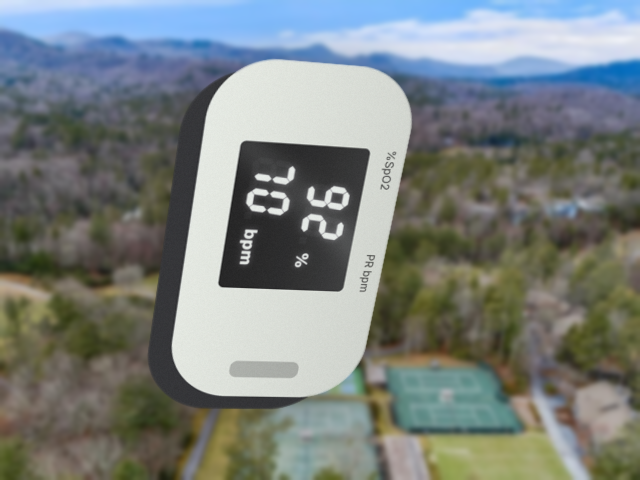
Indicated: 70 (bpm)
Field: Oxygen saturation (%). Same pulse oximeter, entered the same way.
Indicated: 92 (%)
